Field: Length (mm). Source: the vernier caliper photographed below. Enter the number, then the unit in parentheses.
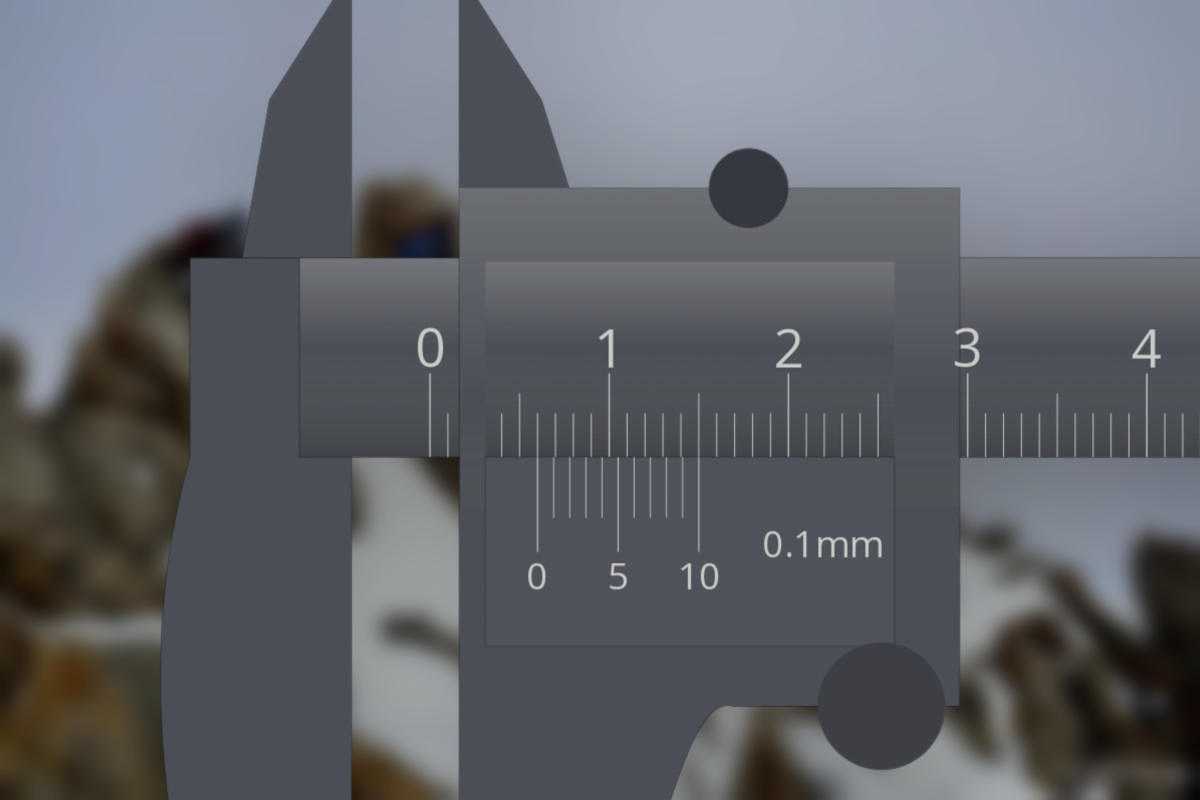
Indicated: 6.0 (mm)
